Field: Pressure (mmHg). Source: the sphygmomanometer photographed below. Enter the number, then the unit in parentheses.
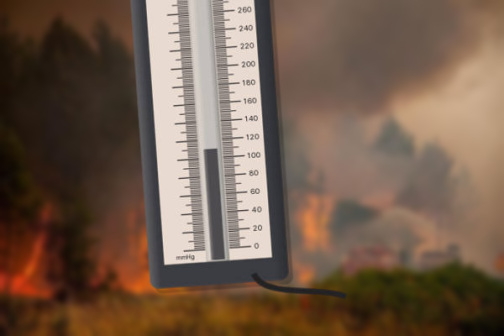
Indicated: 110 (mmHg)
